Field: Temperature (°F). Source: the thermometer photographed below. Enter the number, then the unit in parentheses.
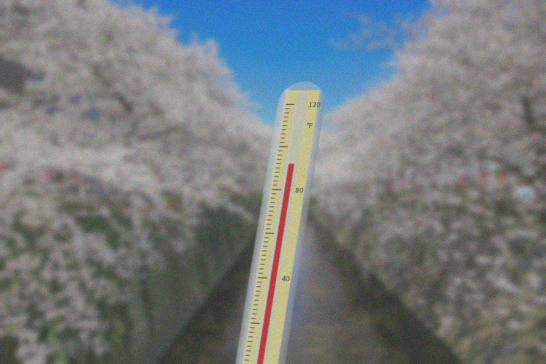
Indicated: 92 (°F)
